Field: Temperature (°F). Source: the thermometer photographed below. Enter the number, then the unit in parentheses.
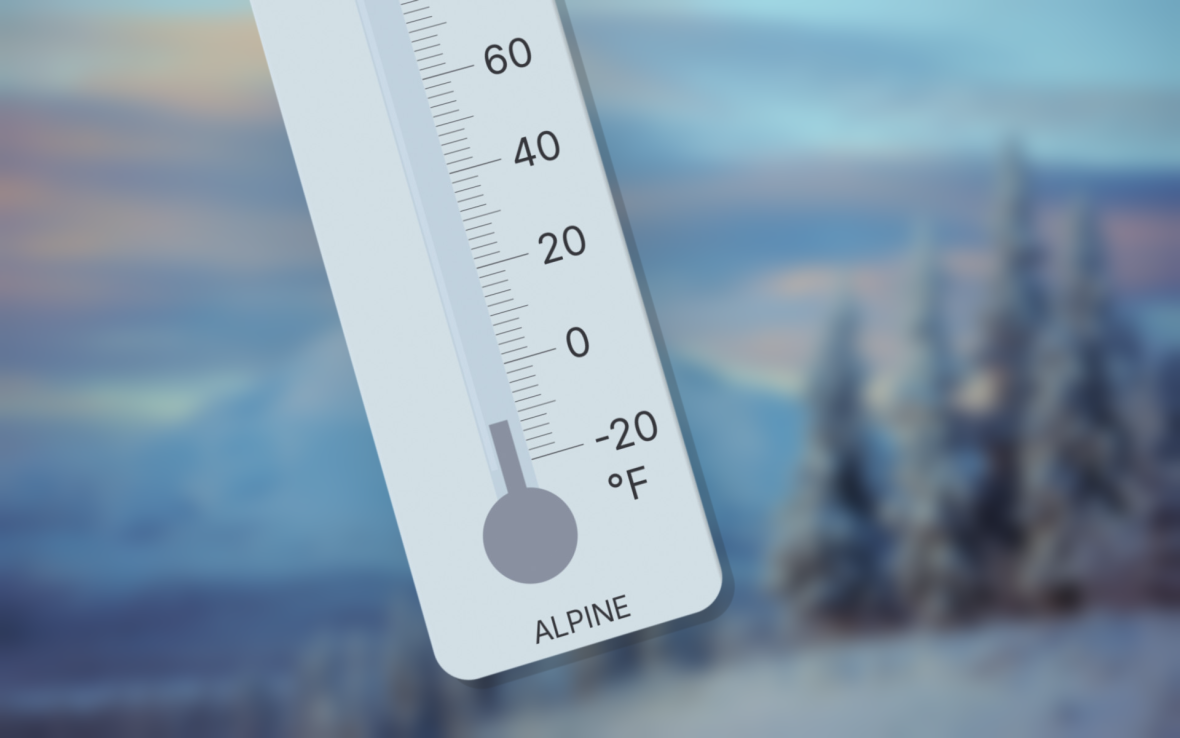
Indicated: -11 (°F)
